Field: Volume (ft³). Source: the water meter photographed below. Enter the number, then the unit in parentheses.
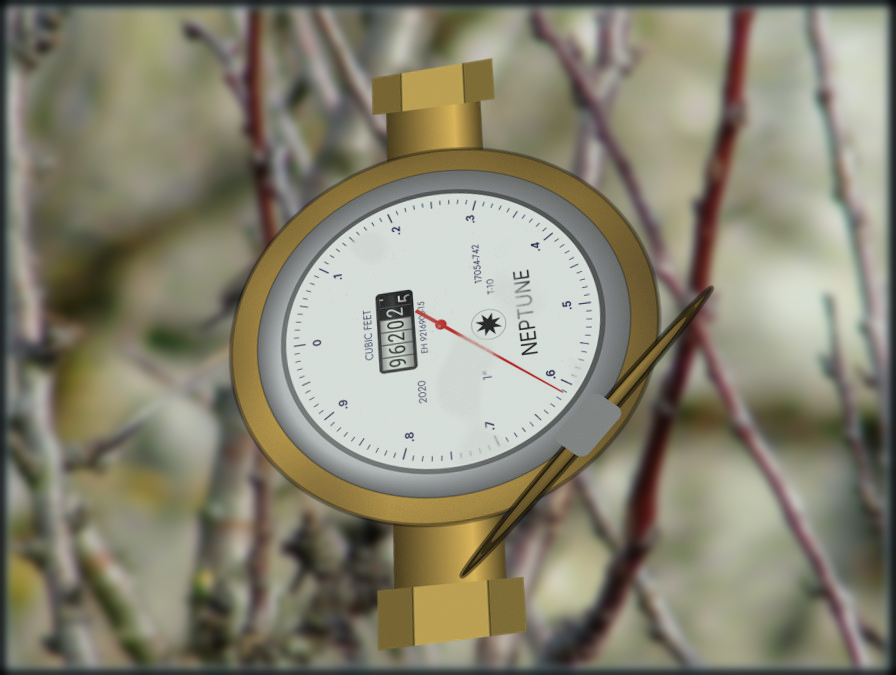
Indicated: 962024.61 (ft³)
